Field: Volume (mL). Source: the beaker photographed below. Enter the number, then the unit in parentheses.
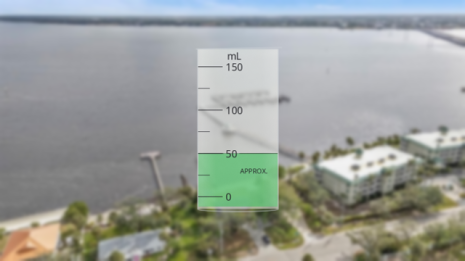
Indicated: 50 (mL)
